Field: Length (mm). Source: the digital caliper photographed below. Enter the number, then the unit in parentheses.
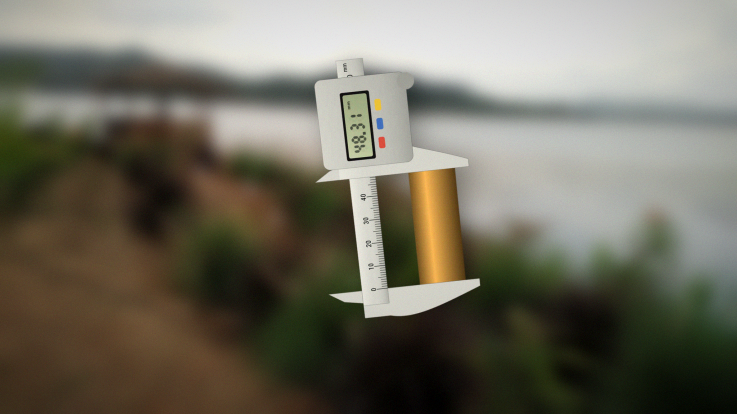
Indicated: 48.31 (mm)
